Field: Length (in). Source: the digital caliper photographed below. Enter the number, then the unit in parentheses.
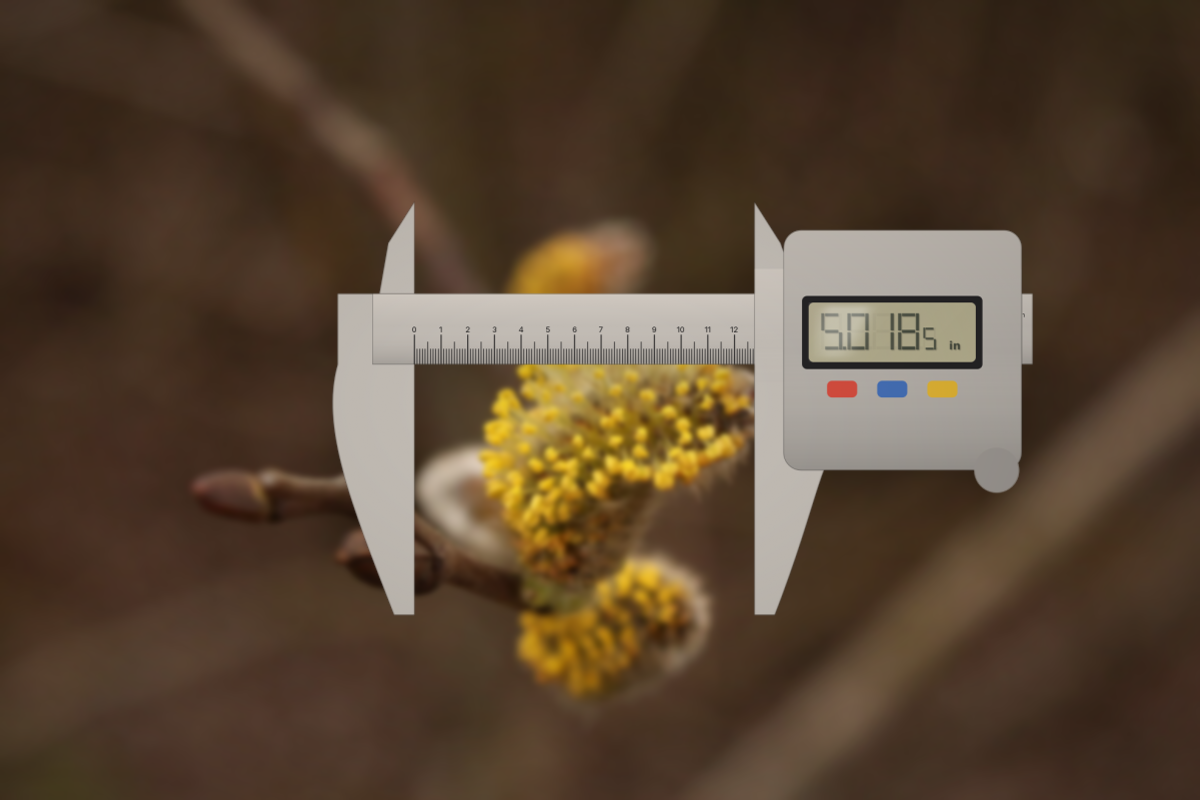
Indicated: 5.0185 (in)
